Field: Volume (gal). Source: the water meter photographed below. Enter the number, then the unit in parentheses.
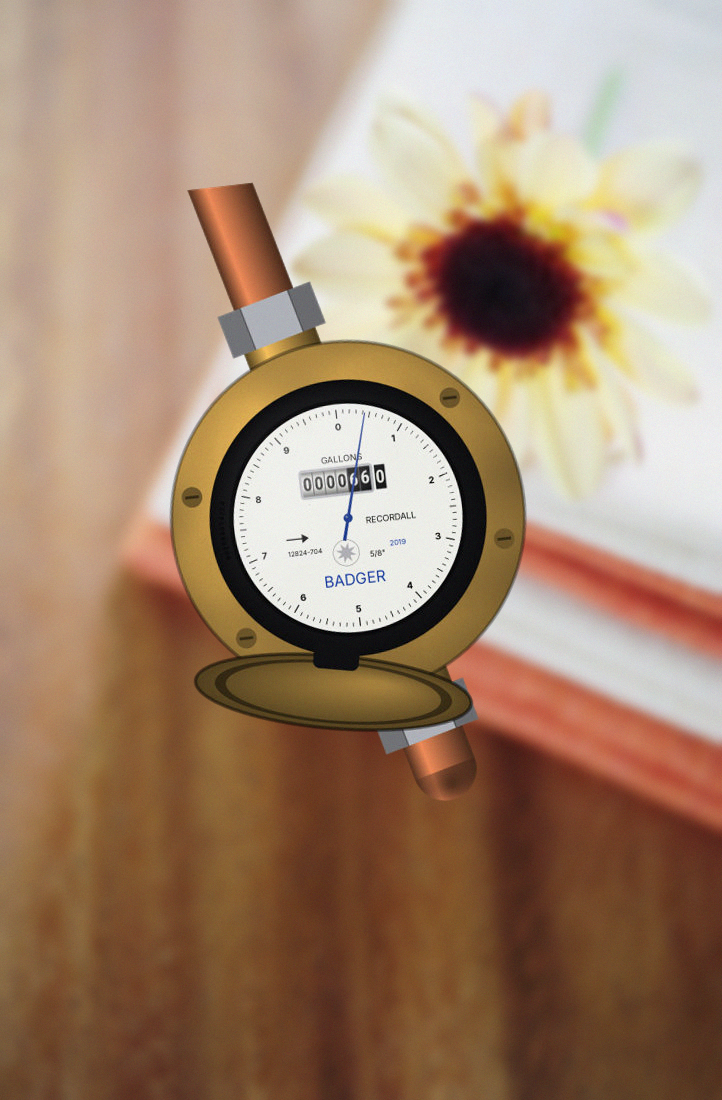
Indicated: 660.4 (gal)
